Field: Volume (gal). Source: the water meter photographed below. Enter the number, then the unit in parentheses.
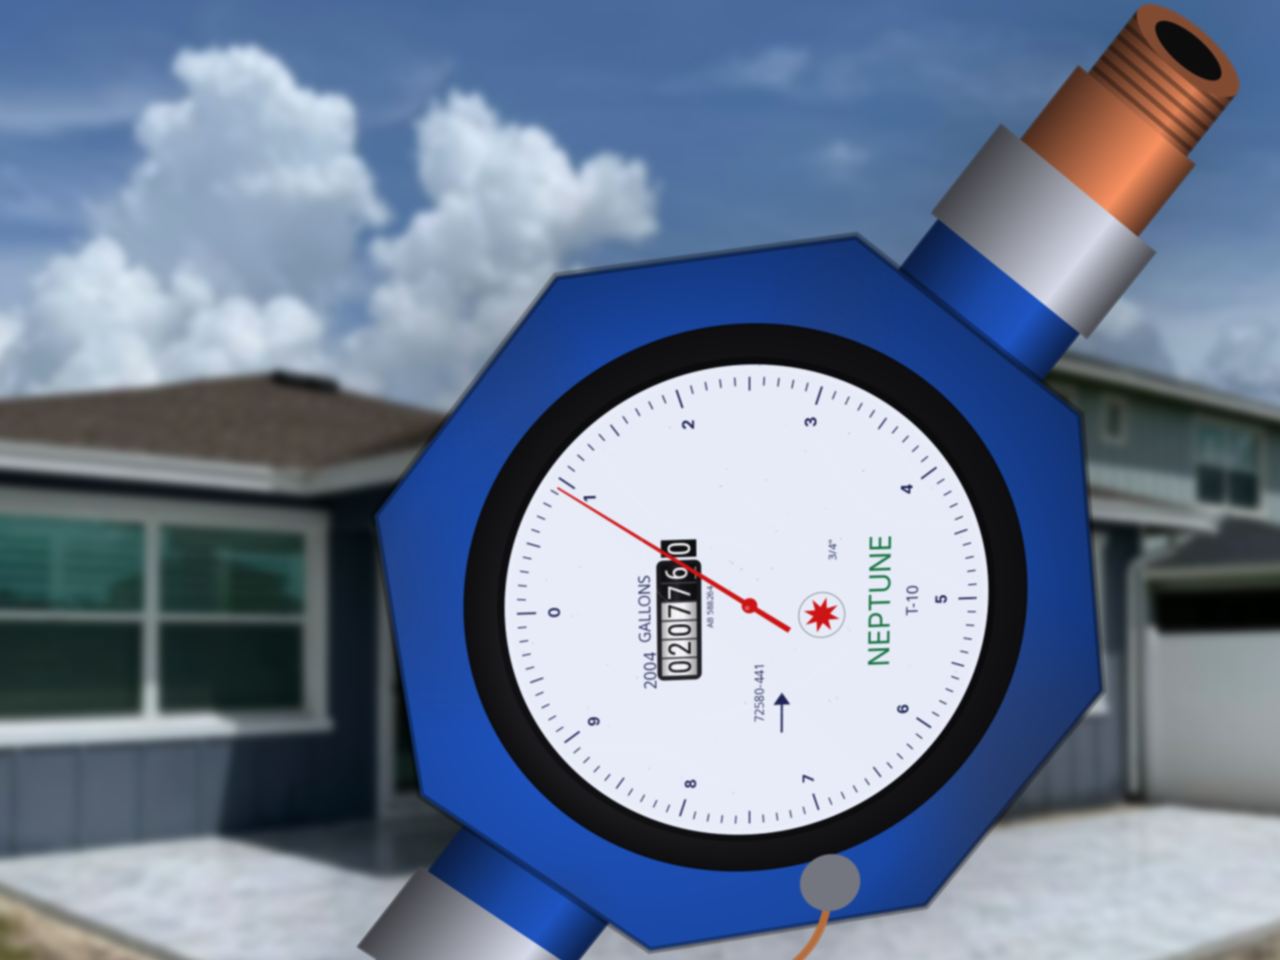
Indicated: 207760.9 (gal)
